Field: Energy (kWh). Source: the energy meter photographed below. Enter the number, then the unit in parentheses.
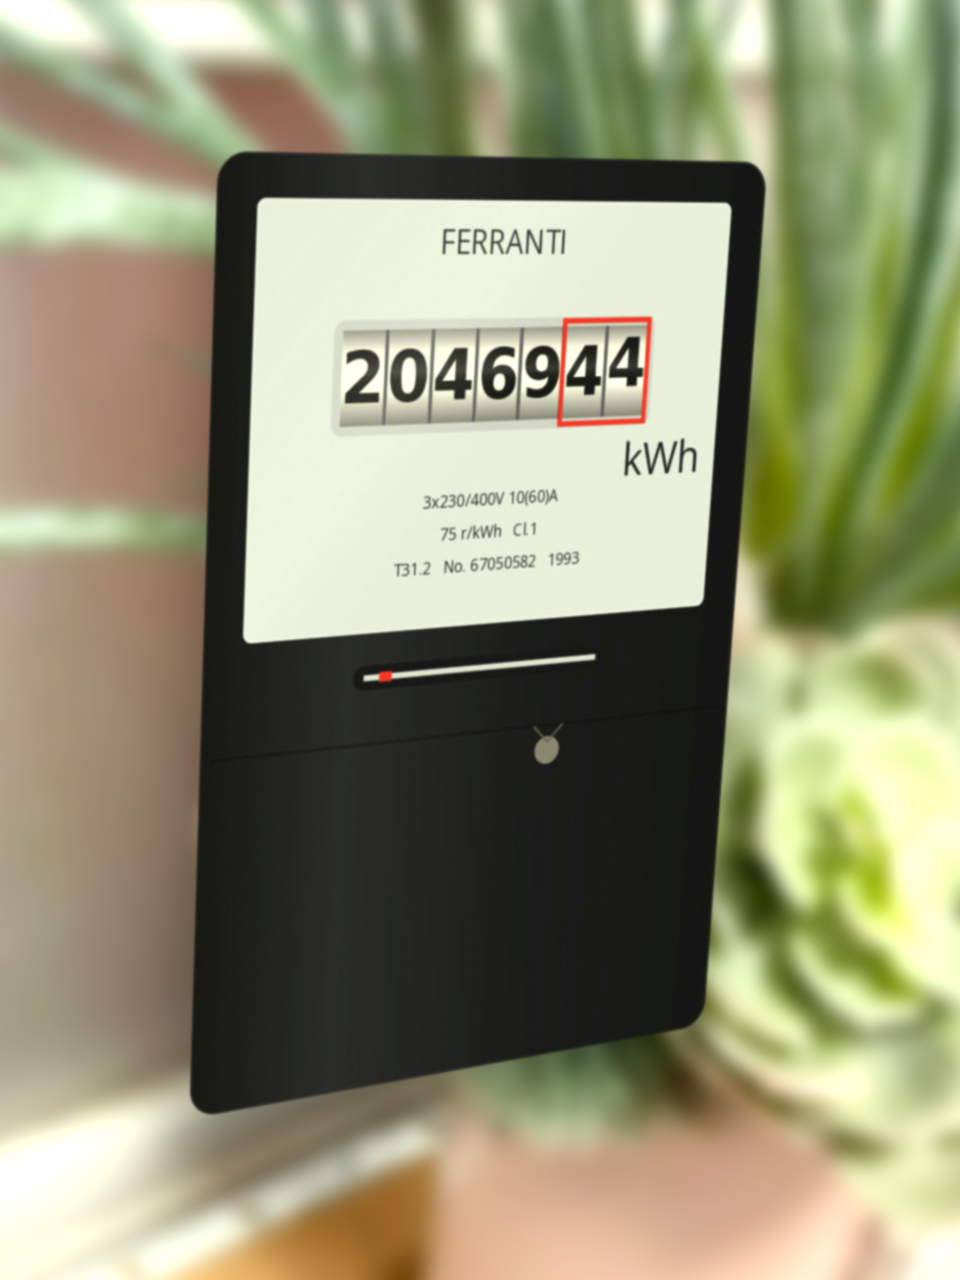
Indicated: 20469.44 (kWh)
